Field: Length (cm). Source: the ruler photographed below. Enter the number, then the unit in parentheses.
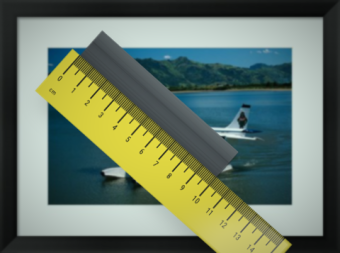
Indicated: 10 (cm)
